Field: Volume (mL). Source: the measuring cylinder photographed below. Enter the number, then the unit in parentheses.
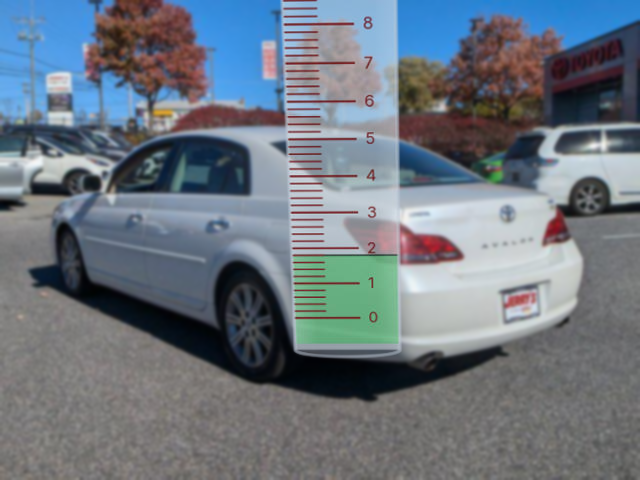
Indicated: 1.8 (mL)
